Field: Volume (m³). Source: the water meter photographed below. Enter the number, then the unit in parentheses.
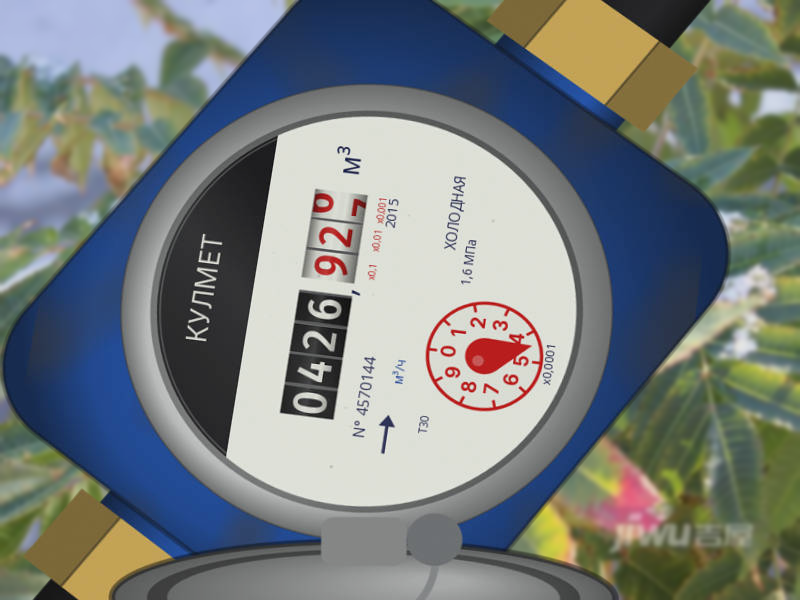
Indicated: 426.9264 (m³)
